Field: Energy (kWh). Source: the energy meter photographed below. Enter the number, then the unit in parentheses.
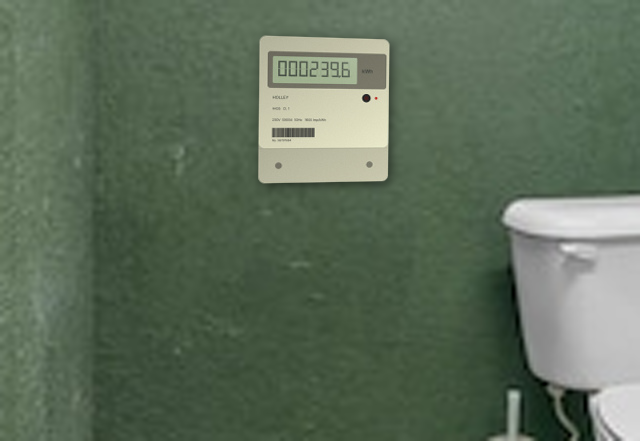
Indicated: 239.6 (kWh)
